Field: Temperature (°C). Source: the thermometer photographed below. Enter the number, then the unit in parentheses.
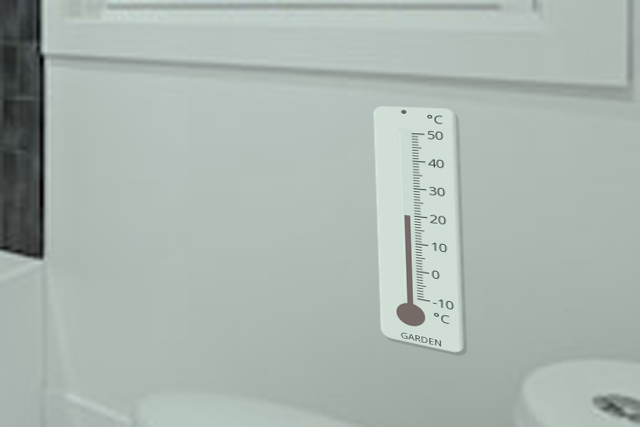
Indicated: 20 (°C)
